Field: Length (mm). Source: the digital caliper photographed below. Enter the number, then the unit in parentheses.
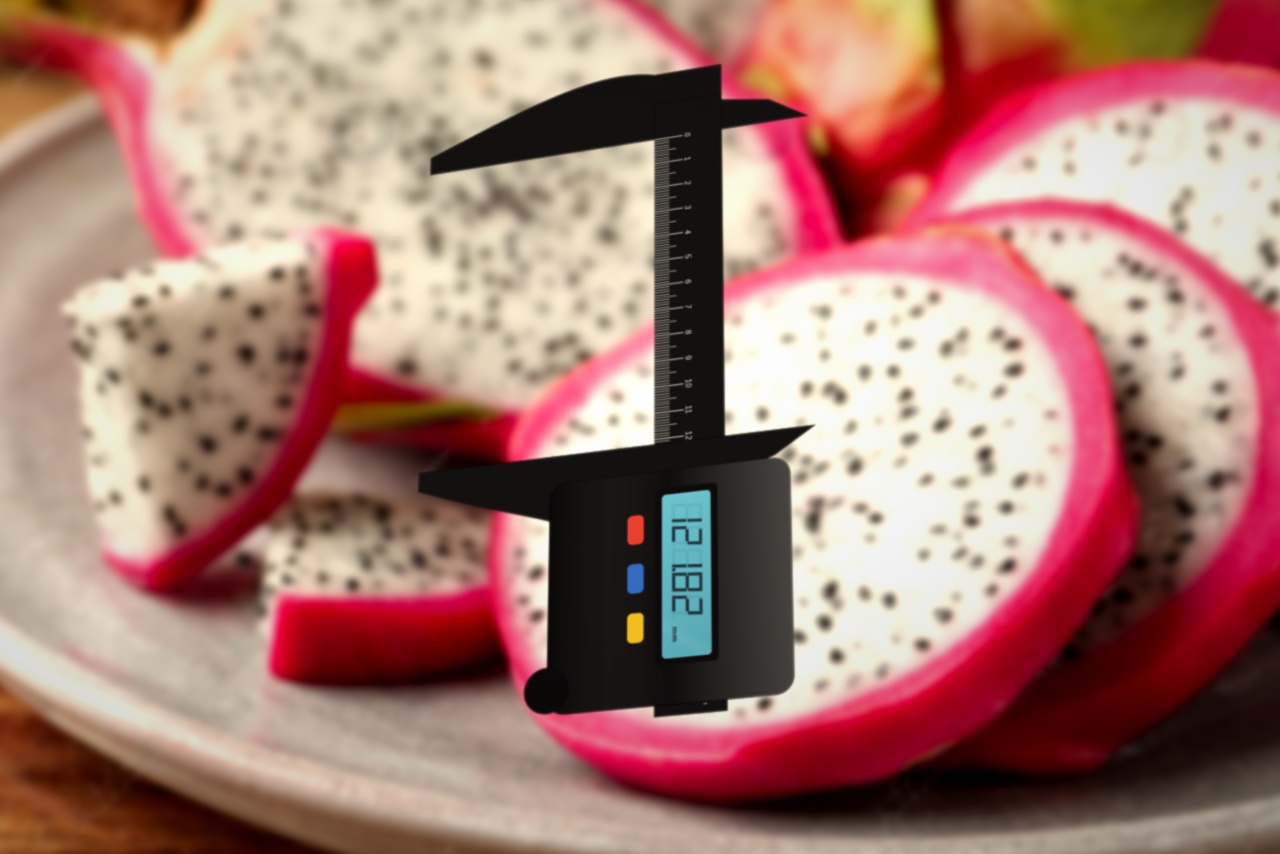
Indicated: 121.82 (mm)
